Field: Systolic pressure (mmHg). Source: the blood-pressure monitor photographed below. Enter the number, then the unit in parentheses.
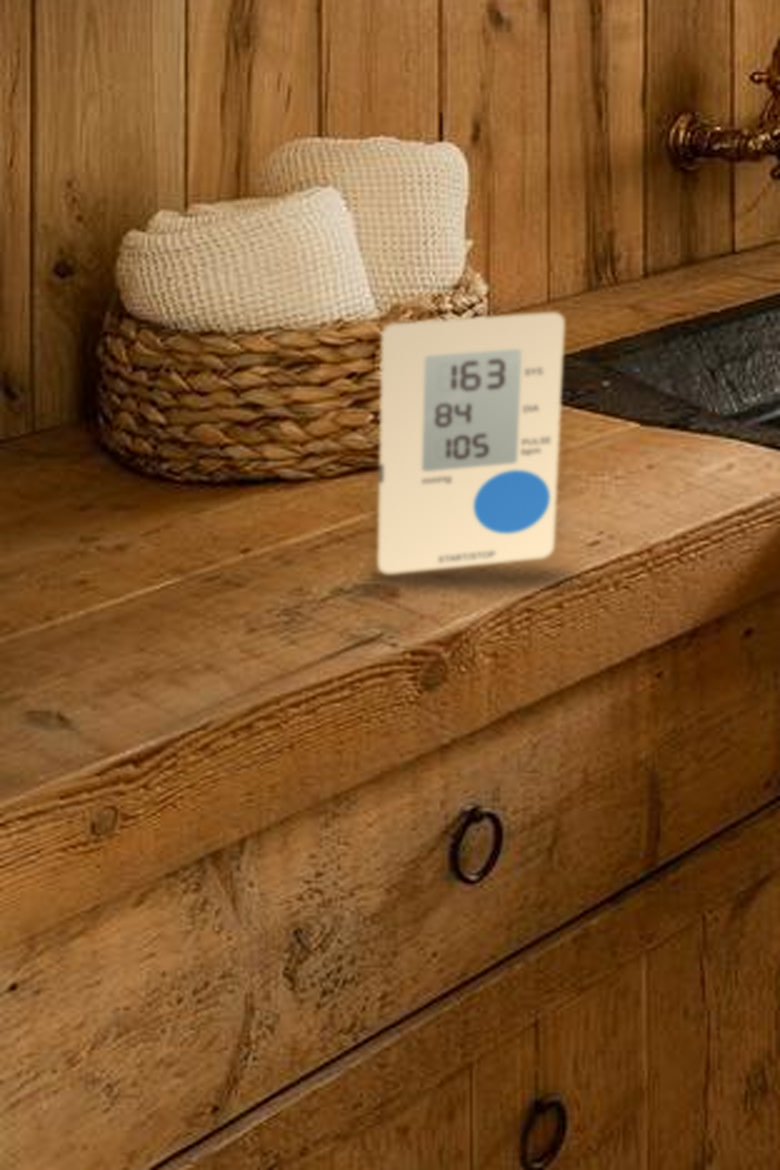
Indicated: 163 (mmHg)
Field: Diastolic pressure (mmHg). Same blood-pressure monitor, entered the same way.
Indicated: 84 (mmHg)
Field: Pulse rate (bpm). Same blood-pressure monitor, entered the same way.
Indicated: 105 (bpm)
